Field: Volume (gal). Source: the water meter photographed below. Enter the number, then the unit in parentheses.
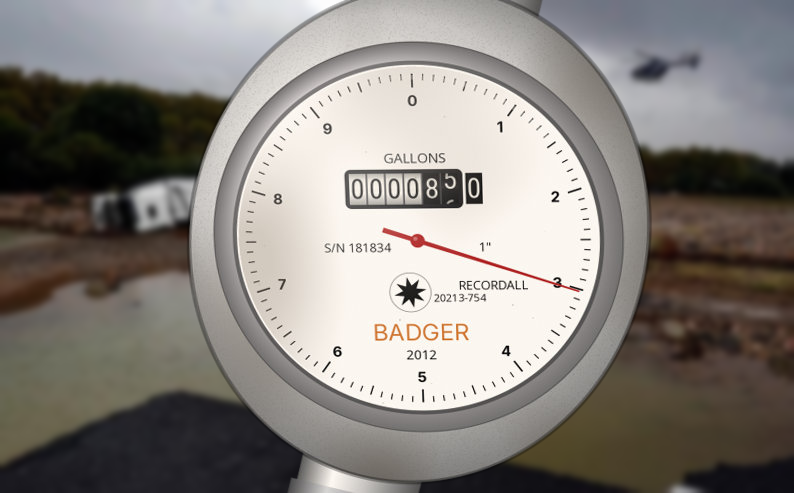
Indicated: 853.0 (gal)
